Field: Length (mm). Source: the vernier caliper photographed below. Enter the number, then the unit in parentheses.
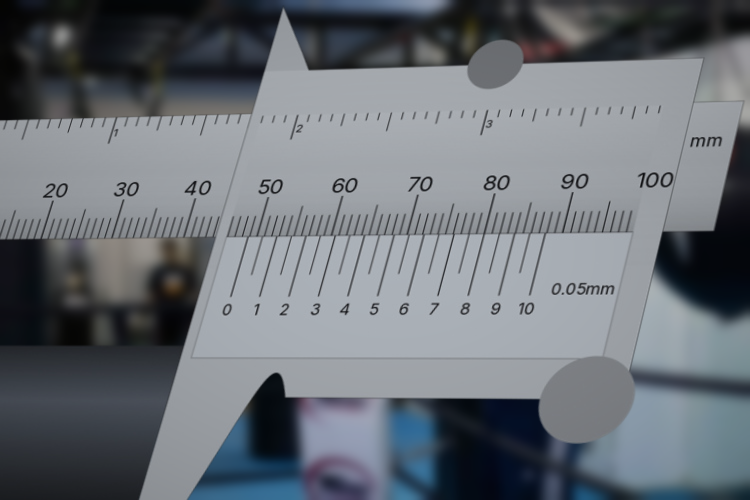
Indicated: 48.8 (mm)
